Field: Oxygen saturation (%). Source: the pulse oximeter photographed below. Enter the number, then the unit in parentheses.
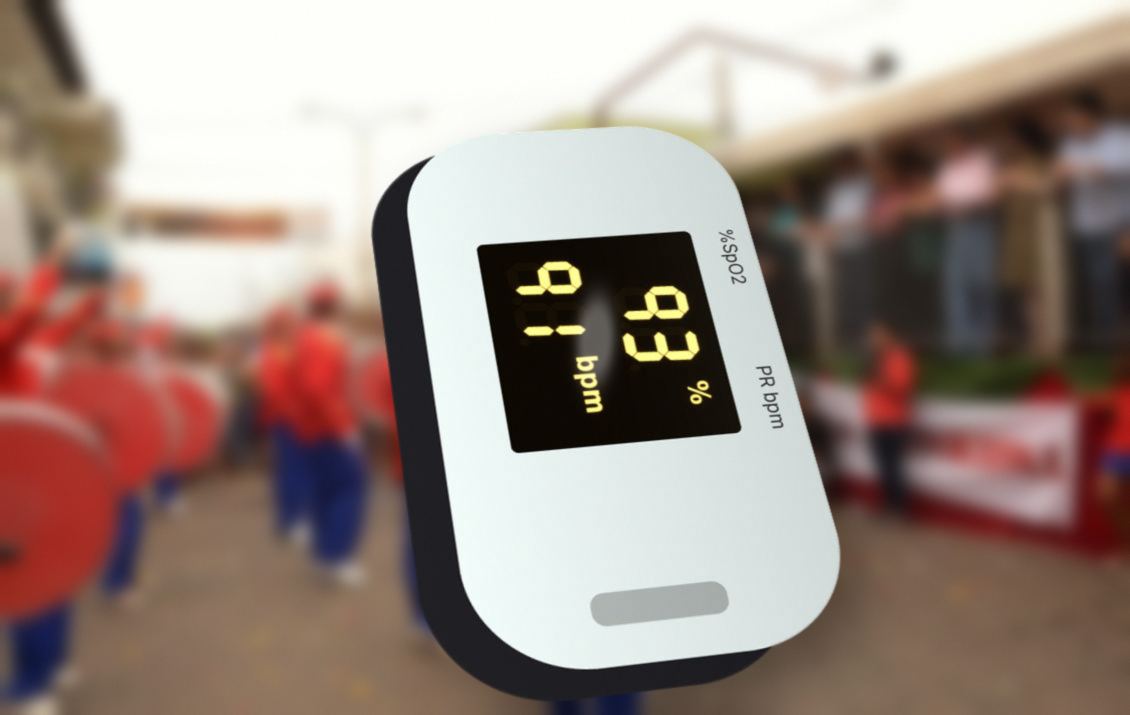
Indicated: 93 (%)
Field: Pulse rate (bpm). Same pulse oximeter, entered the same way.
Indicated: 91 (bpm)
